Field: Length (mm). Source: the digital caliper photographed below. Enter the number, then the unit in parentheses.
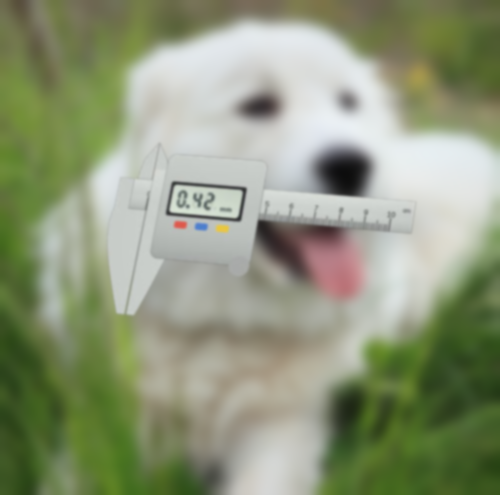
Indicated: 0.42 (mm)
